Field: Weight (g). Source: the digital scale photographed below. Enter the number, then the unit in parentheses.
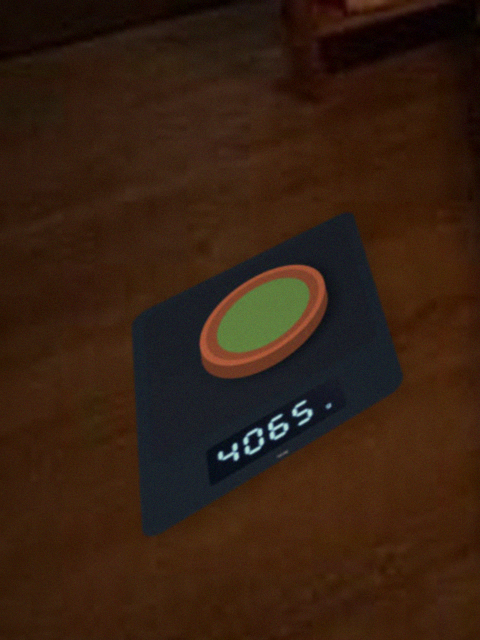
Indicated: 4065 (g)
